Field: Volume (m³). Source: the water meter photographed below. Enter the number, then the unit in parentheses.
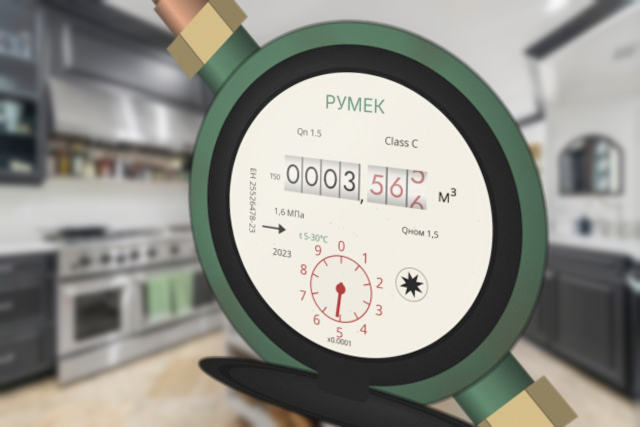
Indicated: 3.5655 (m³)
